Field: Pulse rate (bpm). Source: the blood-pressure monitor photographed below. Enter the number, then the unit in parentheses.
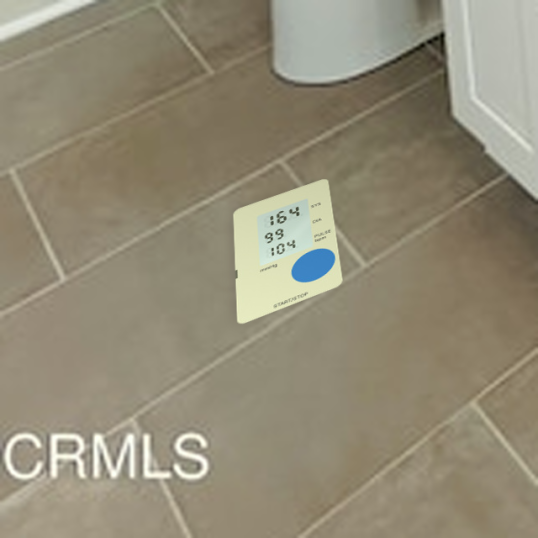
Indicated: 104 (bpm)
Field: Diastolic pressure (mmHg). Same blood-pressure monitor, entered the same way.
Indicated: 99 (mmHg)
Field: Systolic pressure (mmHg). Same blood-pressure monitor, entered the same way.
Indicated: 164 (mmHg)
